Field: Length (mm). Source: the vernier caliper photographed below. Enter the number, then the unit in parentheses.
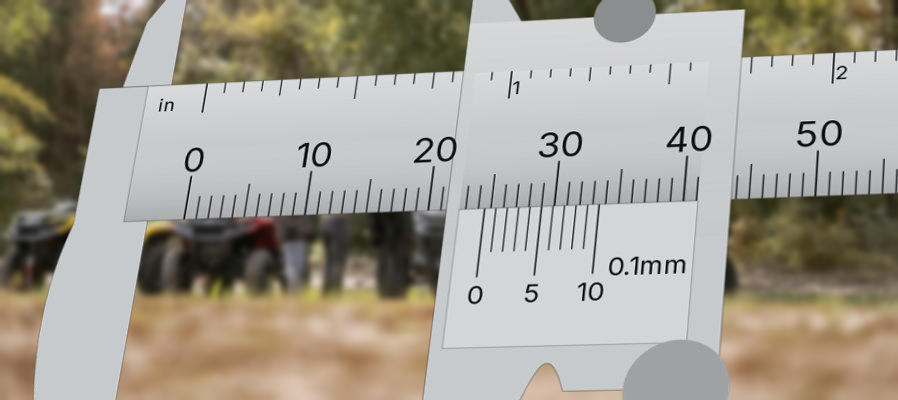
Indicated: 24.5 (mm)
